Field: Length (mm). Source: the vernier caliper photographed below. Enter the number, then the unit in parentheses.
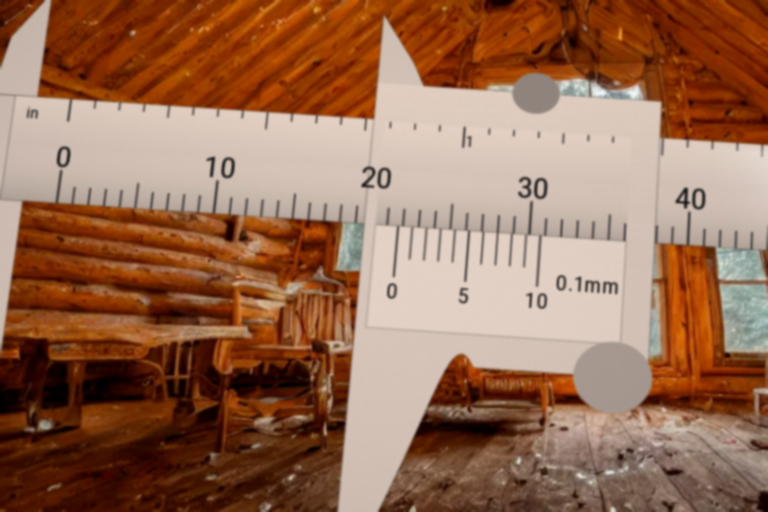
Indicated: 21.7 (mm)
